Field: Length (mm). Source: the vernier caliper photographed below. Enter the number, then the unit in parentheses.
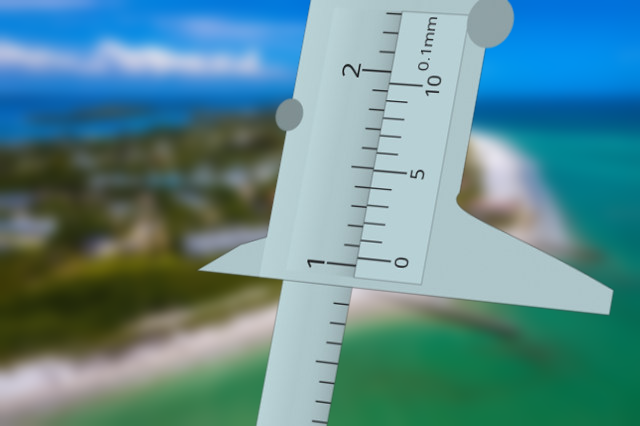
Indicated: 10.4 (mm)
